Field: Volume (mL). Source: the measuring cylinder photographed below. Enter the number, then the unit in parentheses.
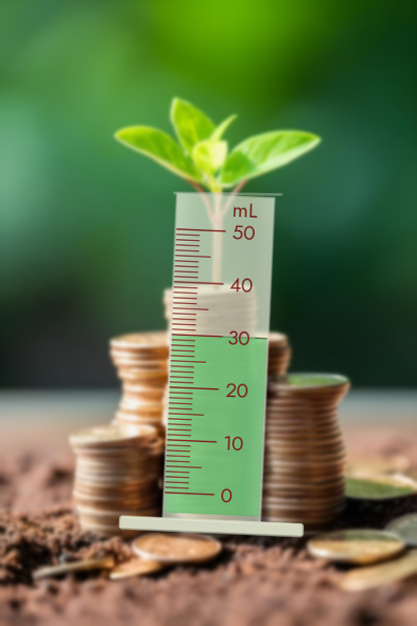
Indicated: 30 (mL)
